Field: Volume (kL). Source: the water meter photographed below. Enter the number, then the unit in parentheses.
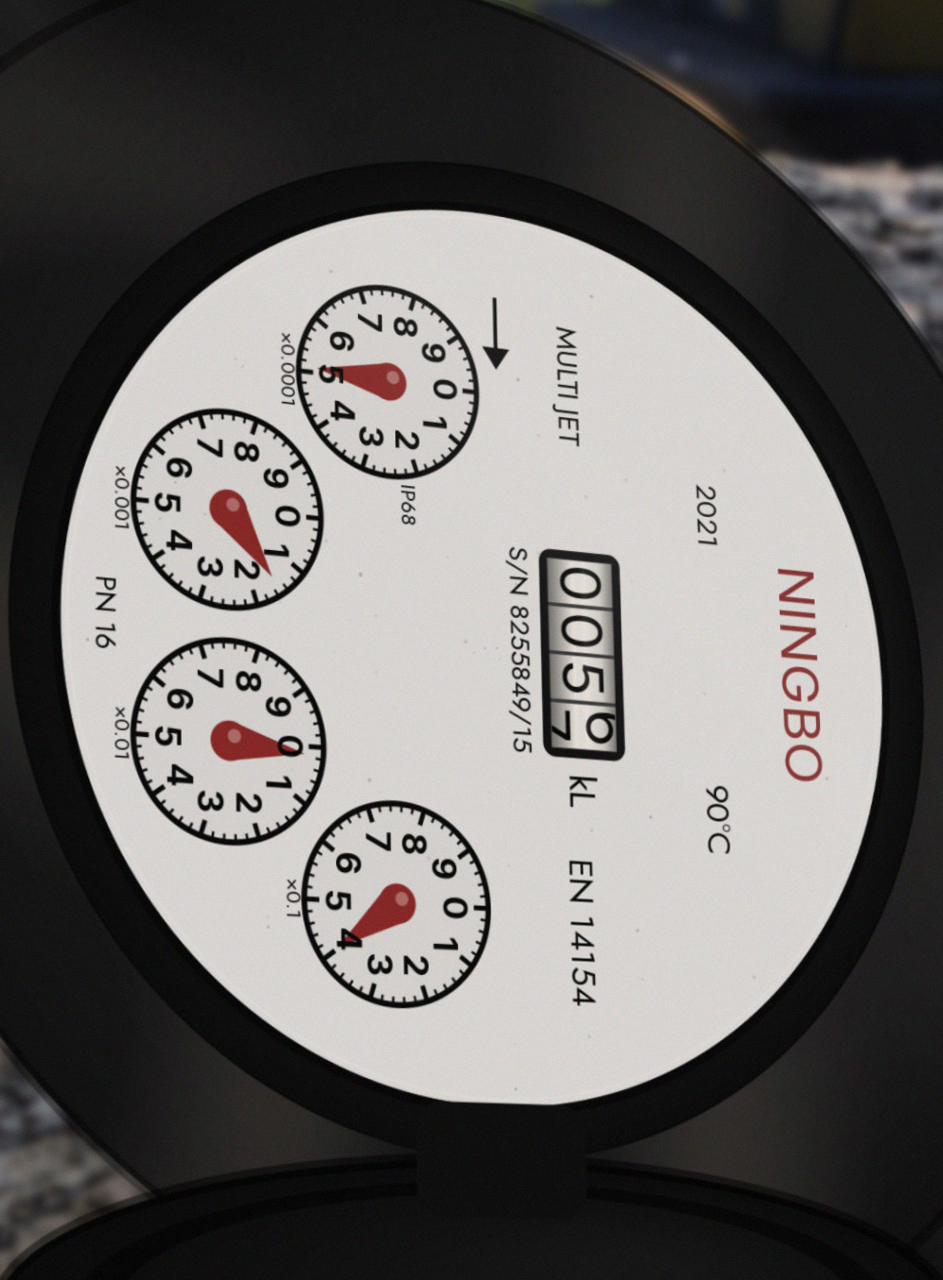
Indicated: 56.4015 (kL)
